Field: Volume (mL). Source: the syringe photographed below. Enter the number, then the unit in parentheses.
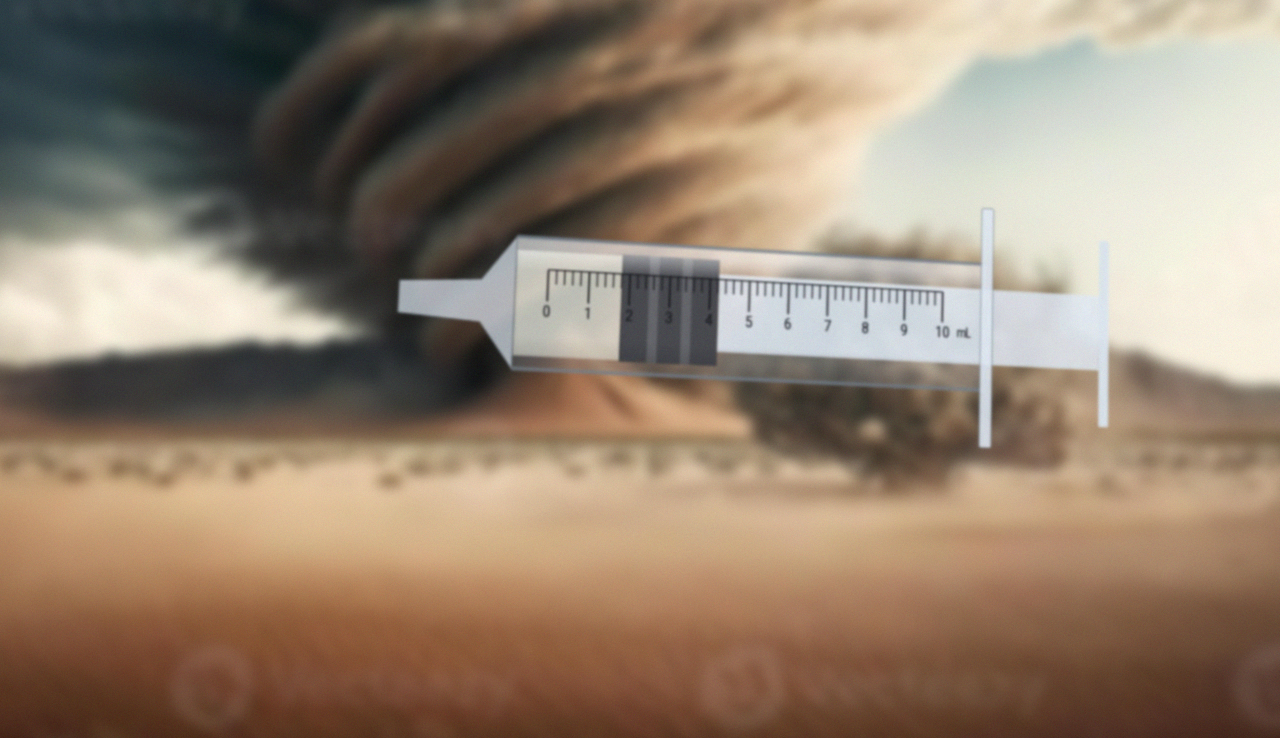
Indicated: 1.8 (mL)
